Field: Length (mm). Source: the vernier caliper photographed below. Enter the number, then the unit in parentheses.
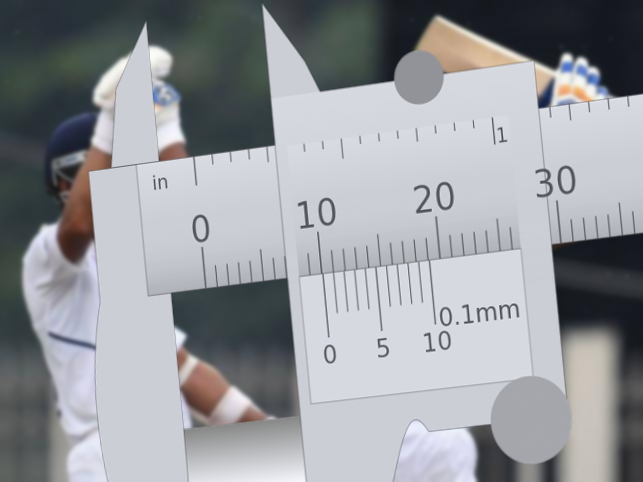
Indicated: 10.1 (mm)
